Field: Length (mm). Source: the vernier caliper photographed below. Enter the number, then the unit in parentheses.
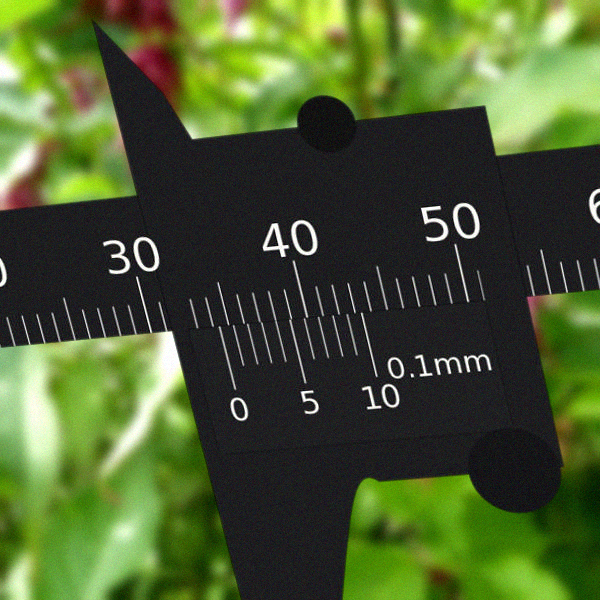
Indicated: 34.4 (mm)
